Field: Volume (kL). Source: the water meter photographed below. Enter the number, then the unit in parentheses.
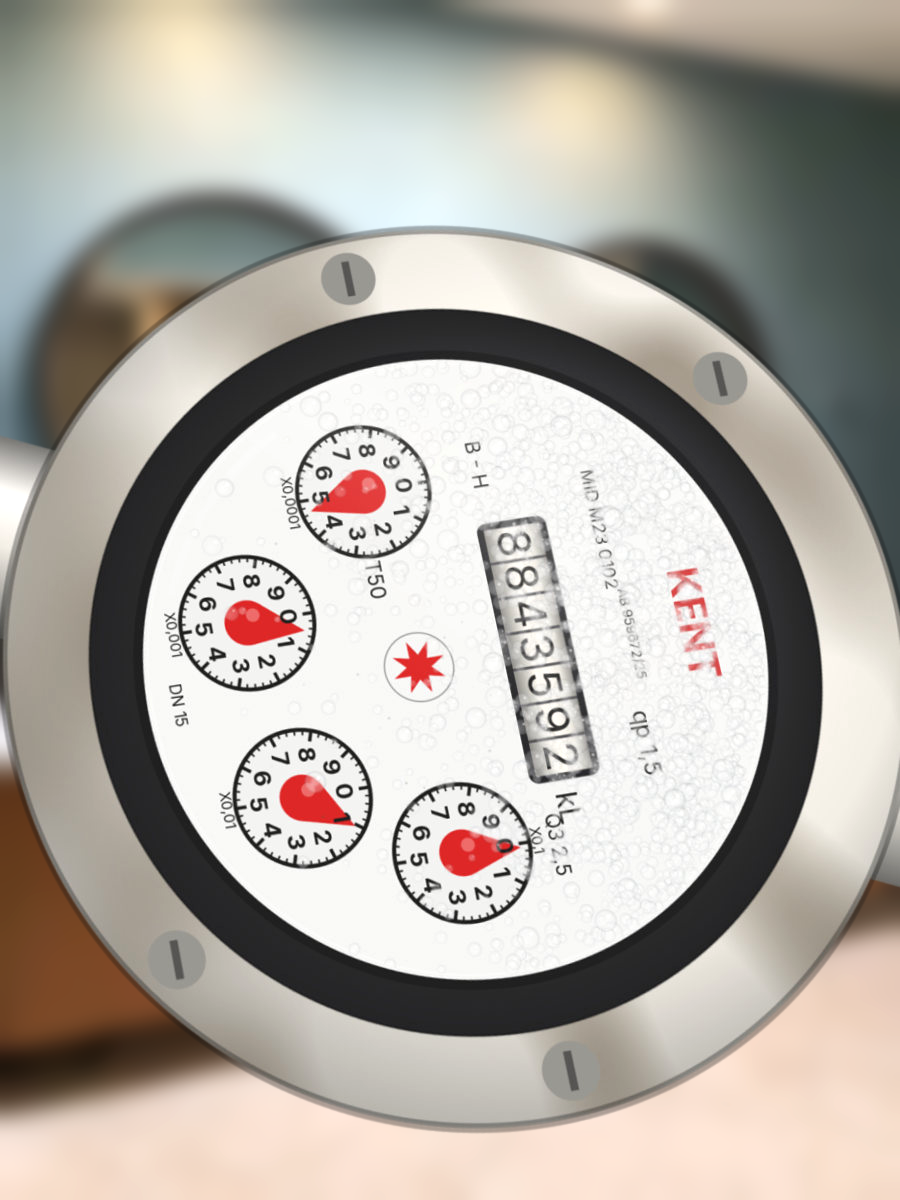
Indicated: 8843592.0104 (kL)
